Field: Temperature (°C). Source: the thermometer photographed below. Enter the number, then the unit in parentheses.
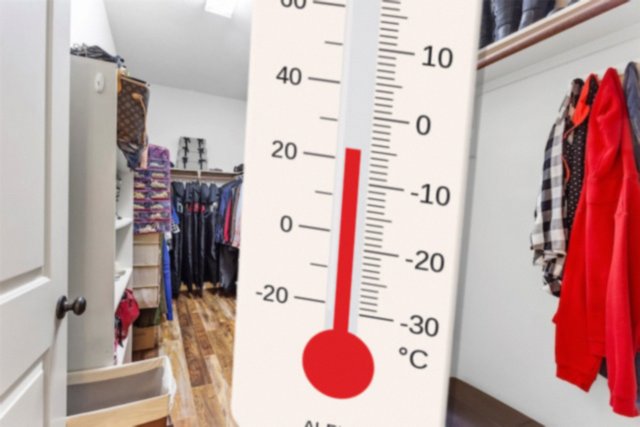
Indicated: -5 (°C)
